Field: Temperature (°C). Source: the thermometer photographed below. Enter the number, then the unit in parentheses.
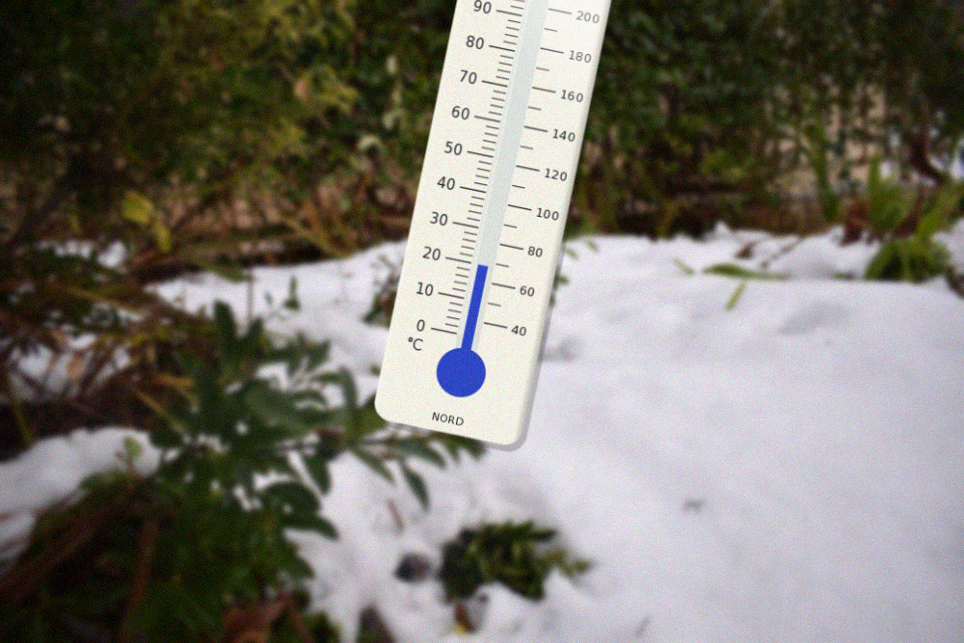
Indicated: 20 (°C)
